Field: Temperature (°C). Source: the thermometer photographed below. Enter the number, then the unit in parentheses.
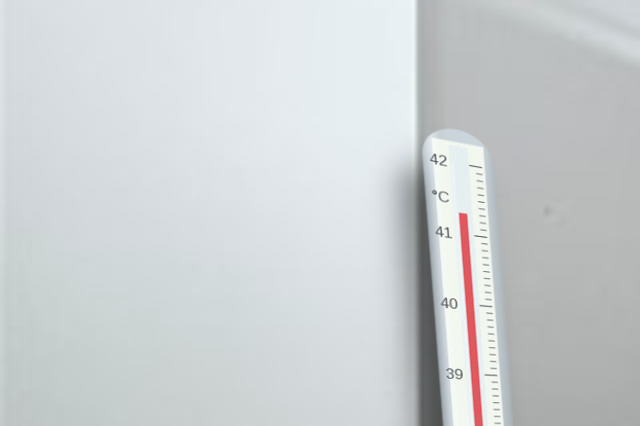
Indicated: 41.3 (°C)
